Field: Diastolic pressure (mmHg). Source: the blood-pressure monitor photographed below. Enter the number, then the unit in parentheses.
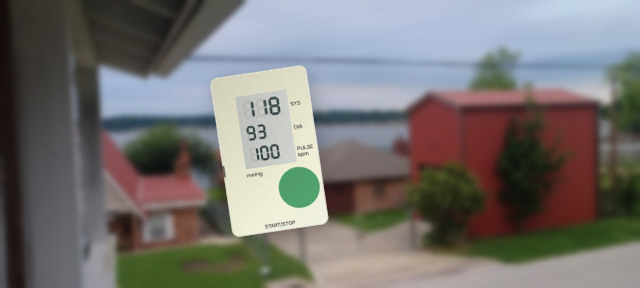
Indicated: 93 (mmHg)
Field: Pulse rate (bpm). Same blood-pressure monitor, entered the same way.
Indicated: 100 (bpm)
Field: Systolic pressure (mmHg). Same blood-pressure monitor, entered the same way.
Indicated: 118 (mmHg)
